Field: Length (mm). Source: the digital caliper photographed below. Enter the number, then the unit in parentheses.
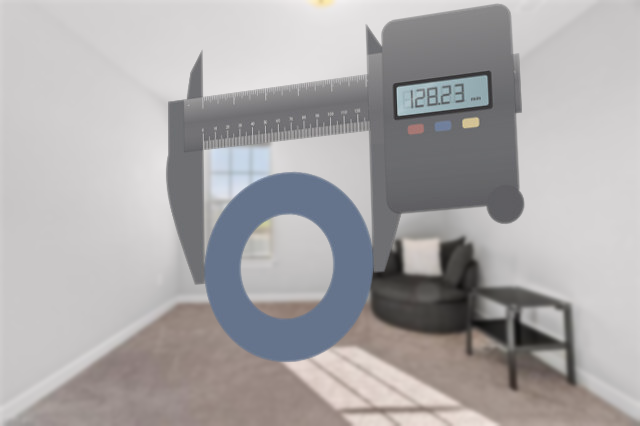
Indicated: 128.23 (mm)
